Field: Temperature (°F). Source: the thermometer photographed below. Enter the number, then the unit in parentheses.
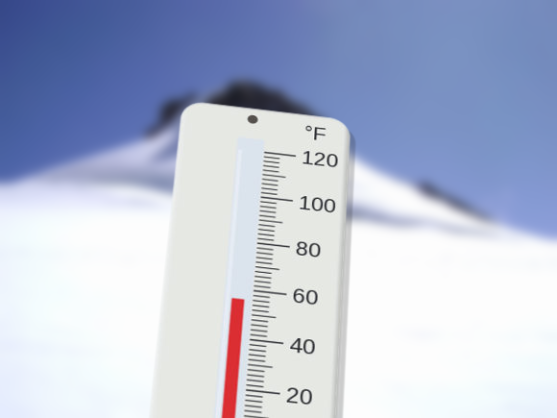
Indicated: 56 (°F)
